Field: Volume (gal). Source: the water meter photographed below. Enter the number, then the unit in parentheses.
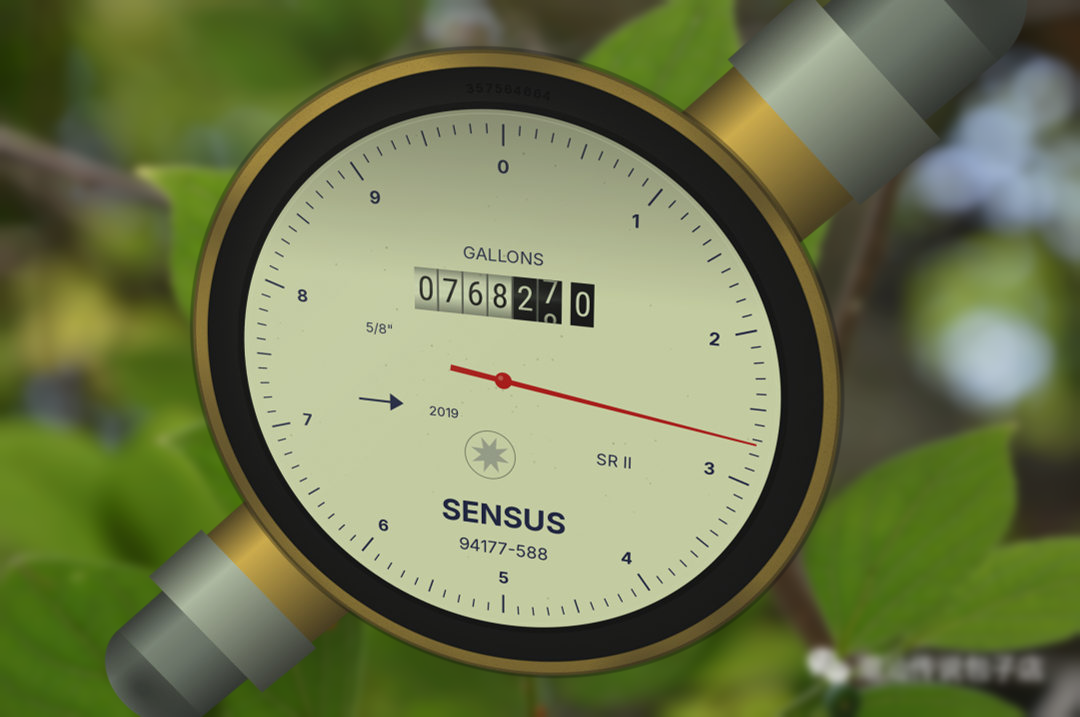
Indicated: 768272.7 (gal)
